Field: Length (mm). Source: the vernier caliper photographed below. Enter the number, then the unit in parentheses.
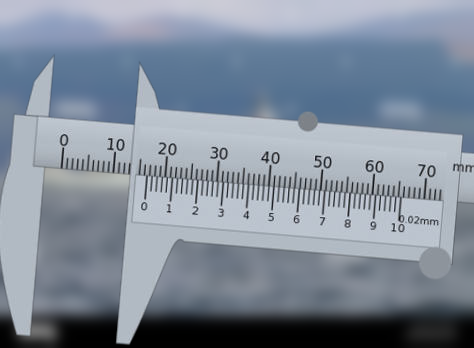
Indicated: 16.5 (mm)
